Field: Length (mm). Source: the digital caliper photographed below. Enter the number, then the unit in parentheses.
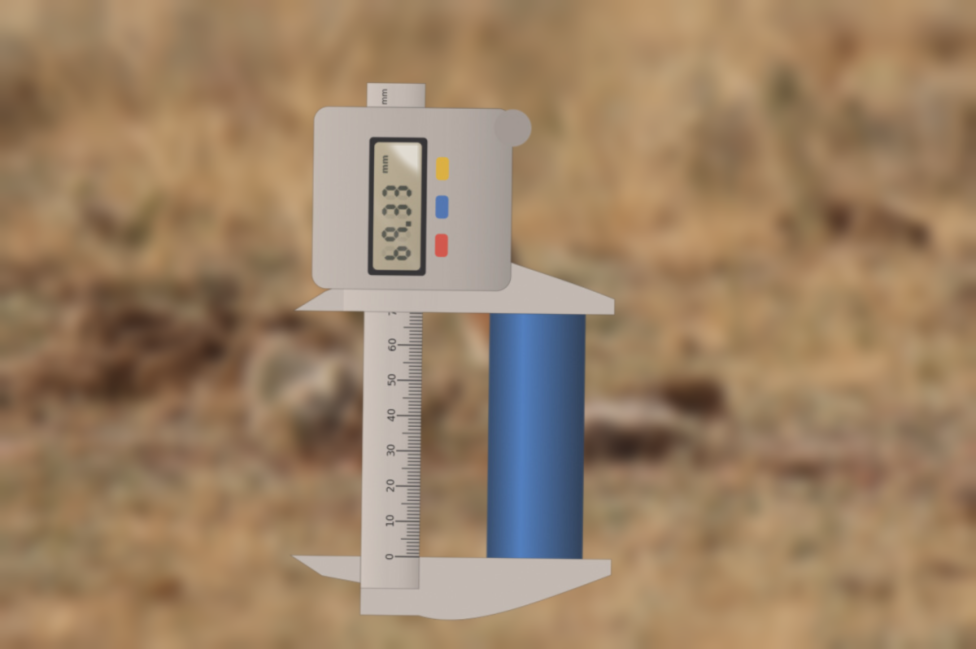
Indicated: 69.33 (mm)
